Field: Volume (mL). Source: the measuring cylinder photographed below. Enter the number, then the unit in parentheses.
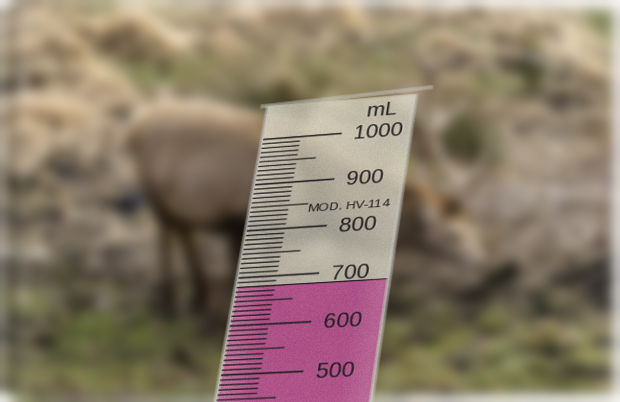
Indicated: 680 (mL)
